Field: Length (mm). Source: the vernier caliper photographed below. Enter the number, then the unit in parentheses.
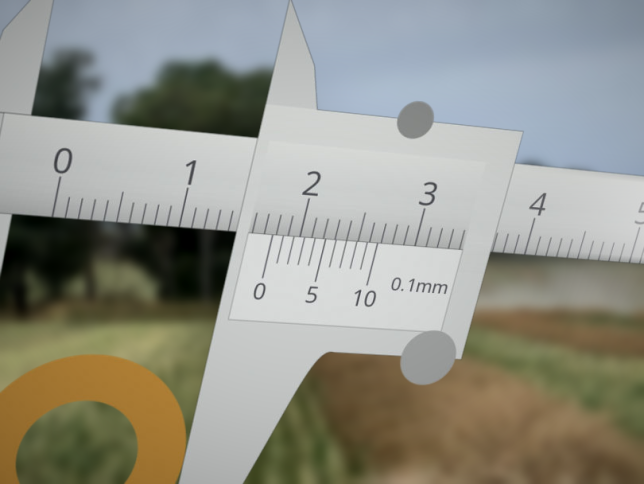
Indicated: 17.7 (mm)
